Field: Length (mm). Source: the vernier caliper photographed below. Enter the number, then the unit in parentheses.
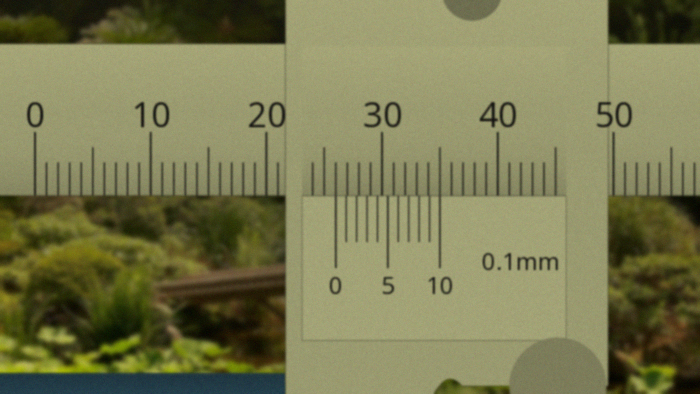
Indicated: 26.0 (mm)
